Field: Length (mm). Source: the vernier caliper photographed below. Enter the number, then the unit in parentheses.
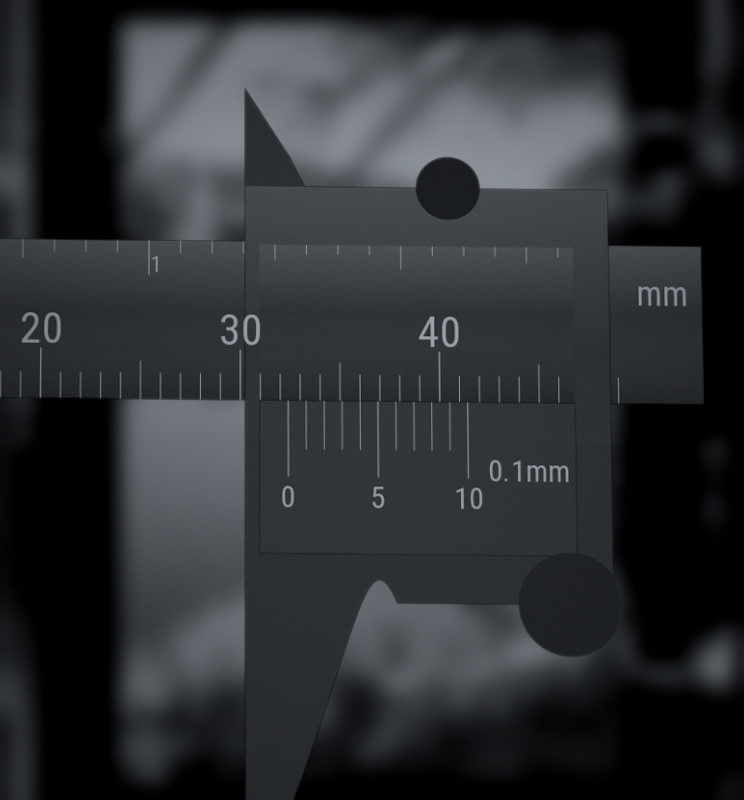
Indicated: 32.4 (mm)
